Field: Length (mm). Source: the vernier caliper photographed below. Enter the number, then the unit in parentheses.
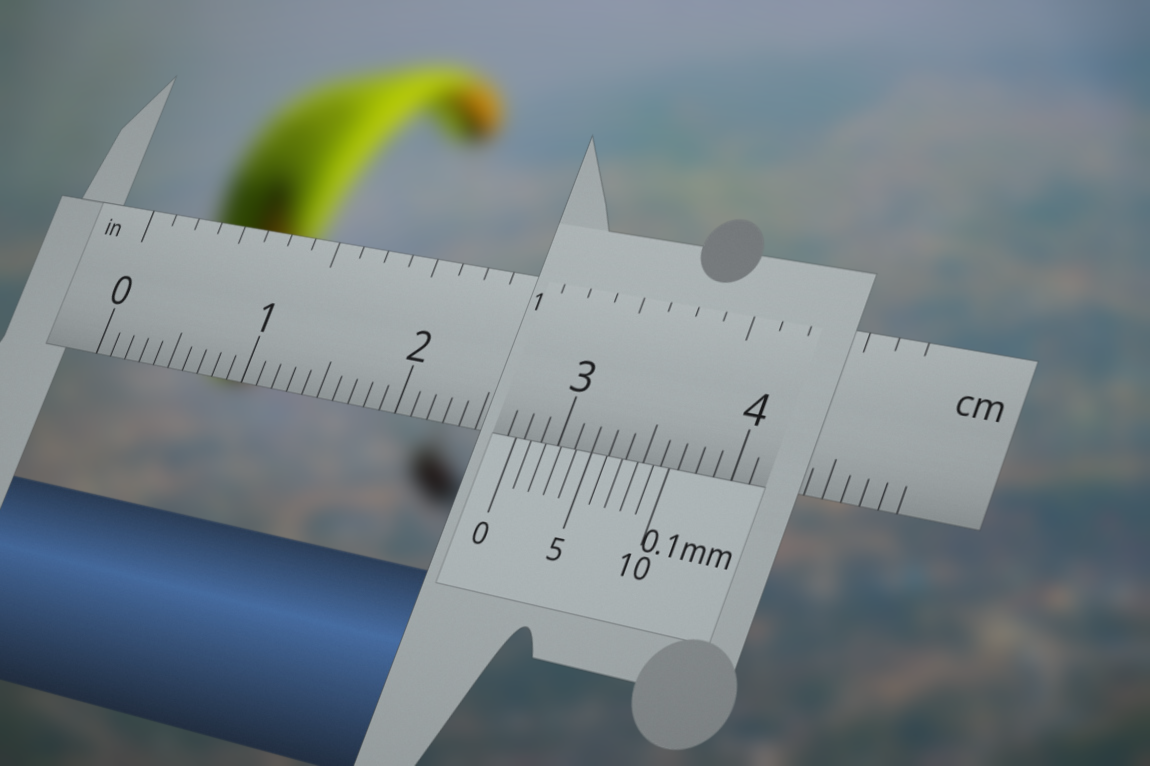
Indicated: 27.5 (mm)
